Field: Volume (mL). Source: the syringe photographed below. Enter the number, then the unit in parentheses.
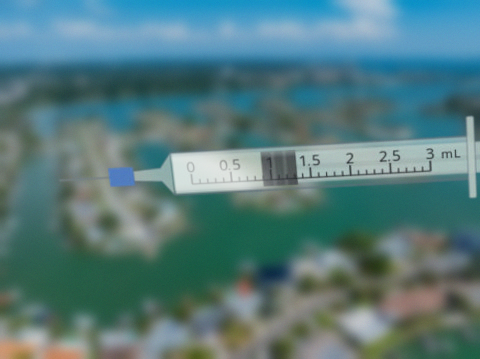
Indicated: 0.9 (mL)
